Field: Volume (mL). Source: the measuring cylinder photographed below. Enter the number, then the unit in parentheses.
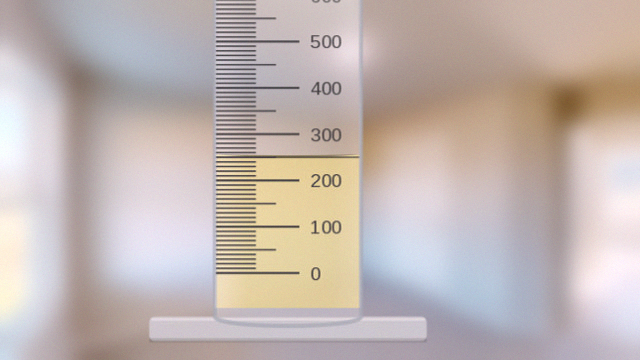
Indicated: 250 (mL)
